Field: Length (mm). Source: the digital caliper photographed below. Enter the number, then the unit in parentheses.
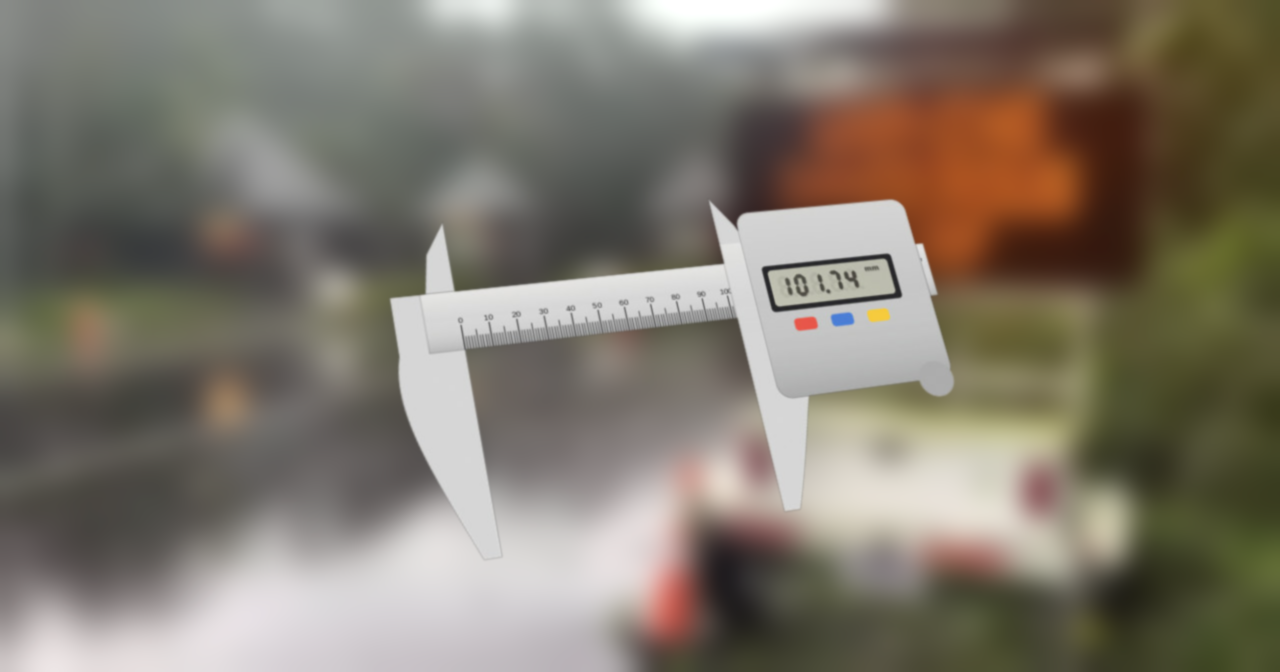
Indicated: 101.74 (mm)
